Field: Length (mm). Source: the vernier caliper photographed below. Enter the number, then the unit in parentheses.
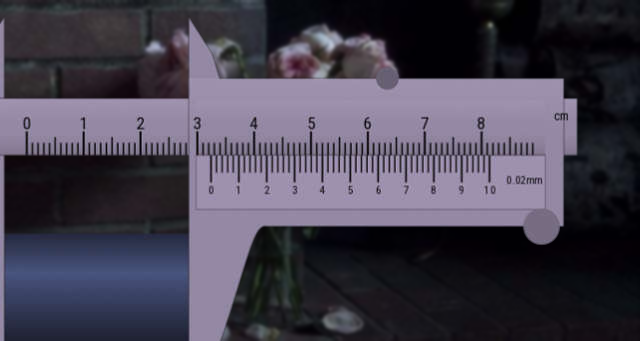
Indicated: 32.4 (mm)
